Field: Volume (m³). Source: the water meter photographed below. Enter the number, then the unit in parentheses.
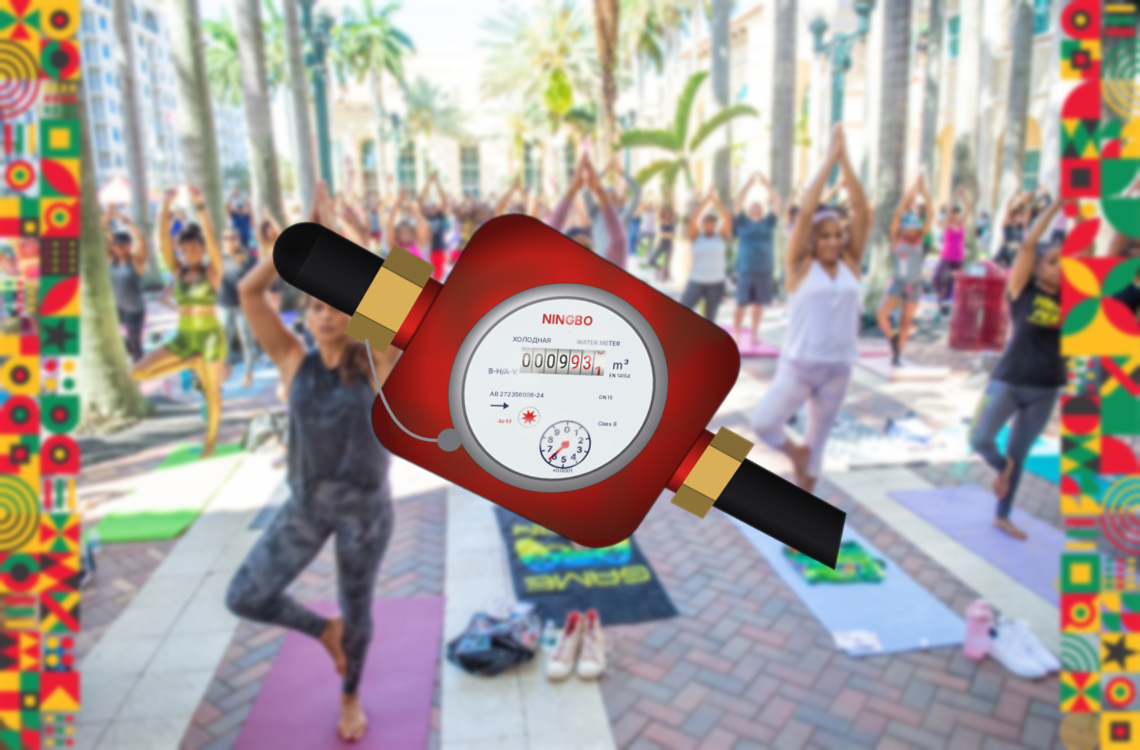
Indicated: 9.9306 (m³)
